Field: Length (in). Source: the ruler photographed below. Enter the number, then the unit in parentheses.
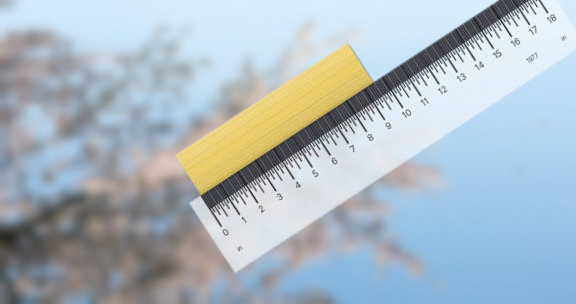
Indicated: 9.5 (in)
